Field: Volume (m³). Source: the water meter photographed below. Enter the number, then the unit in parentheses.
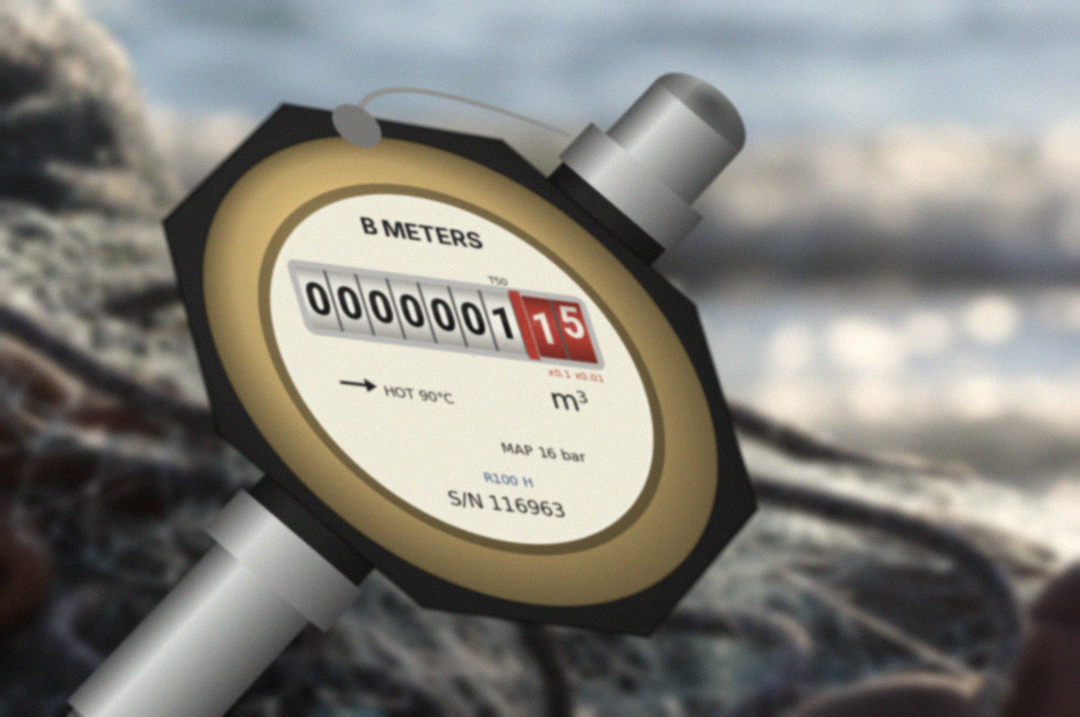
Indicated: 1.15 (m³)
